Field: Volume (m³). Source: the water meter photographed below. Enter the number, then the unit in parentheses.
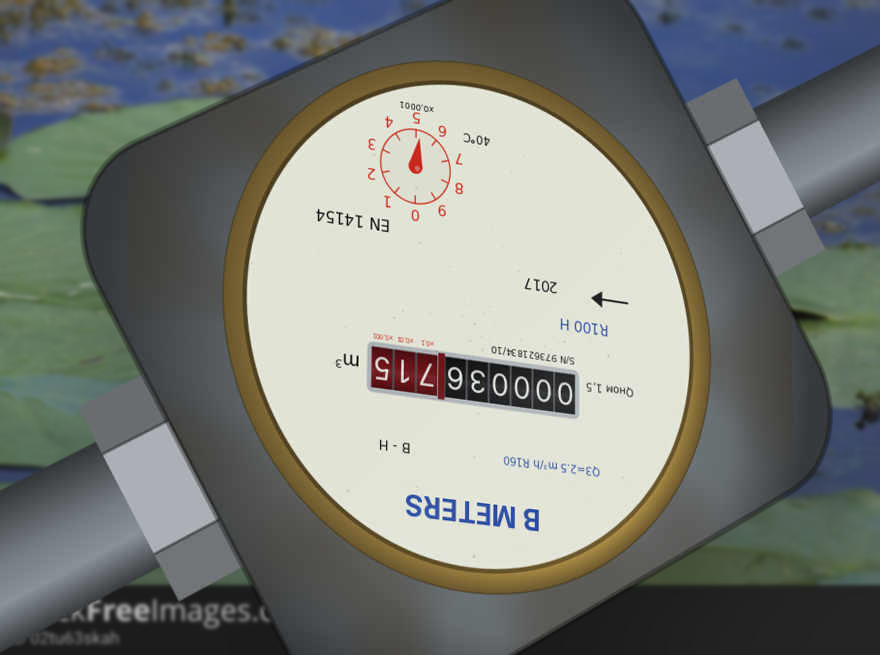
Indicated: 36.7155 (m³)
